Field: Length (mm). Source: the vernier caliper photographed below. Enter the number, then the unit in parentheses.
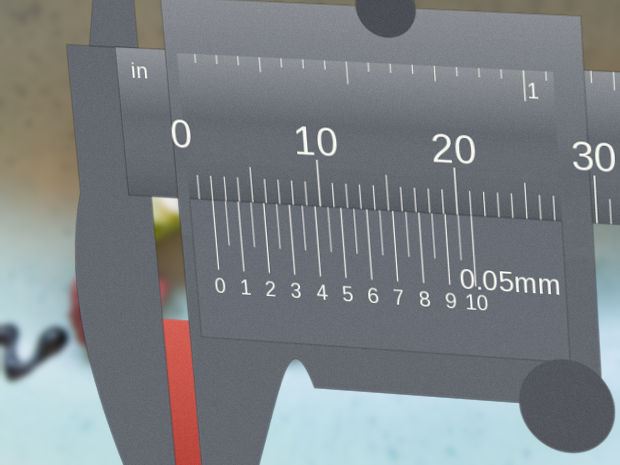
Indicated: 2.0 (mm)
